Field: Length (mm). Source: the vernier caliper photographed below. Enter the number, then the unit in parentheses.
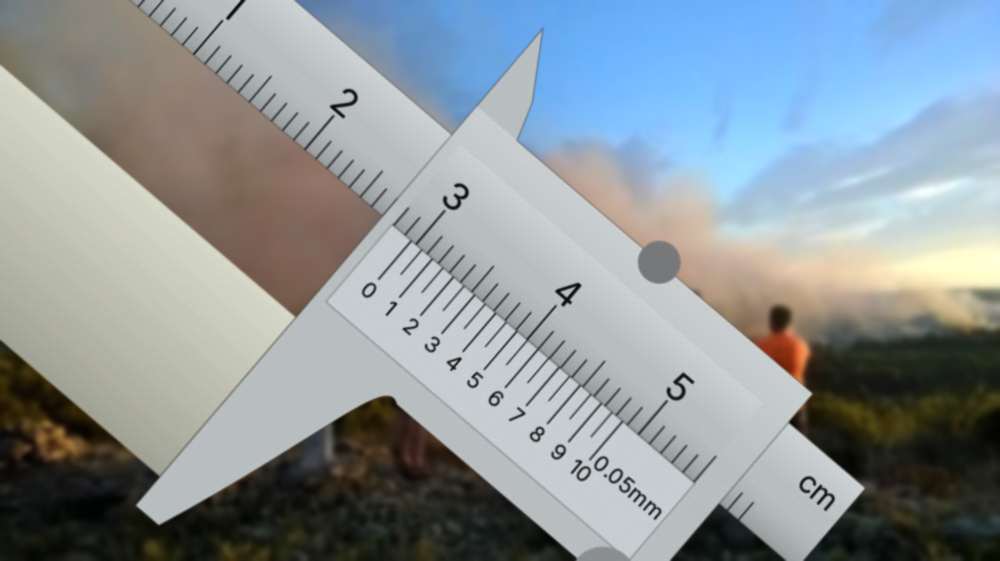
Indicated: 29.6 (mm)
